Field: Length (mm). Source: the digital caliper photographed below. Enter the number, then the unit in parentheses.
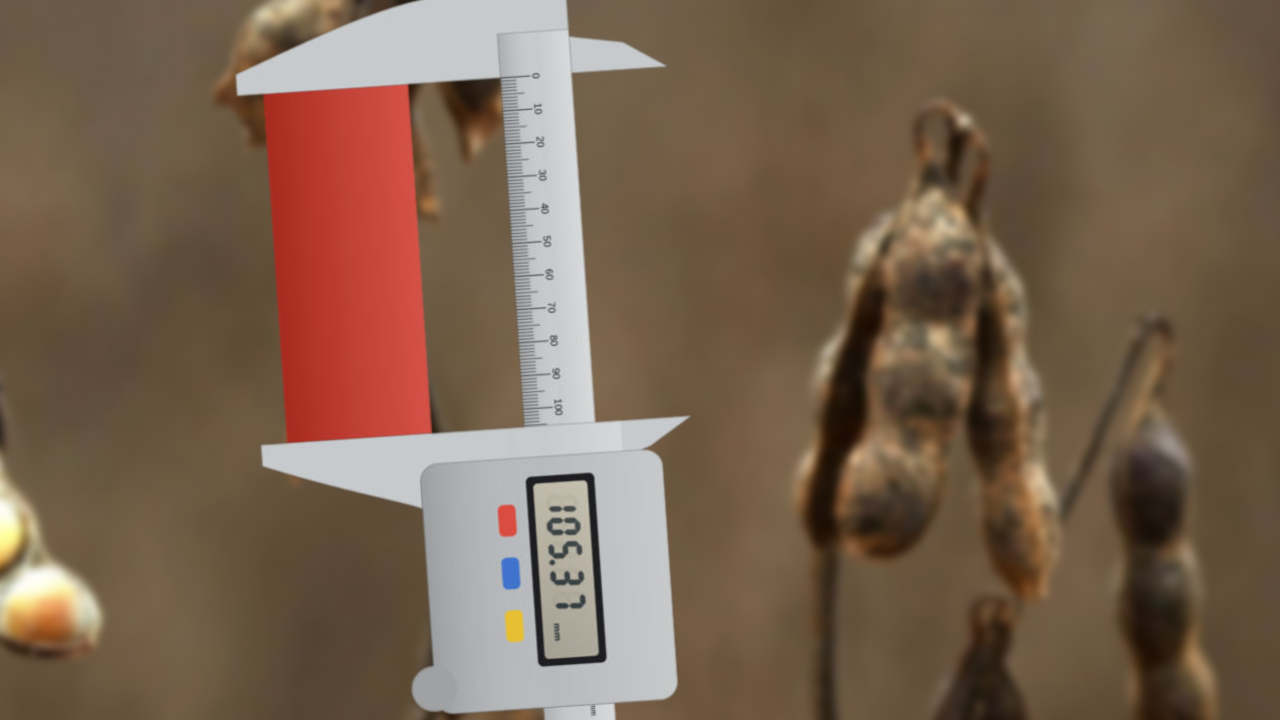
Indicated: 105.37 (mm)
